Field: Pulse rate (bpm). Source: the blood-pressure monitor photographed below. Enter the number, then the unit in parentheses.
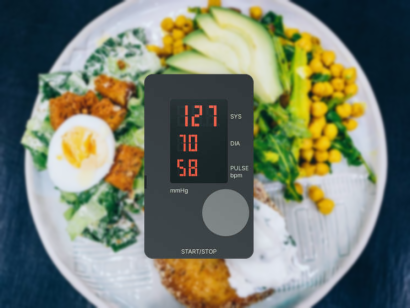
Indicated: 58 (bpm)
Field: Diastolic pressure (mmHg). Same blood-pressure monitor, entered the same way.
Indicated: 70 (mmHg)
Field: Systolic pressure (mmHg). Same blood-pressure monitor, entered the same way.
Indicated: 127 (mmHg)
